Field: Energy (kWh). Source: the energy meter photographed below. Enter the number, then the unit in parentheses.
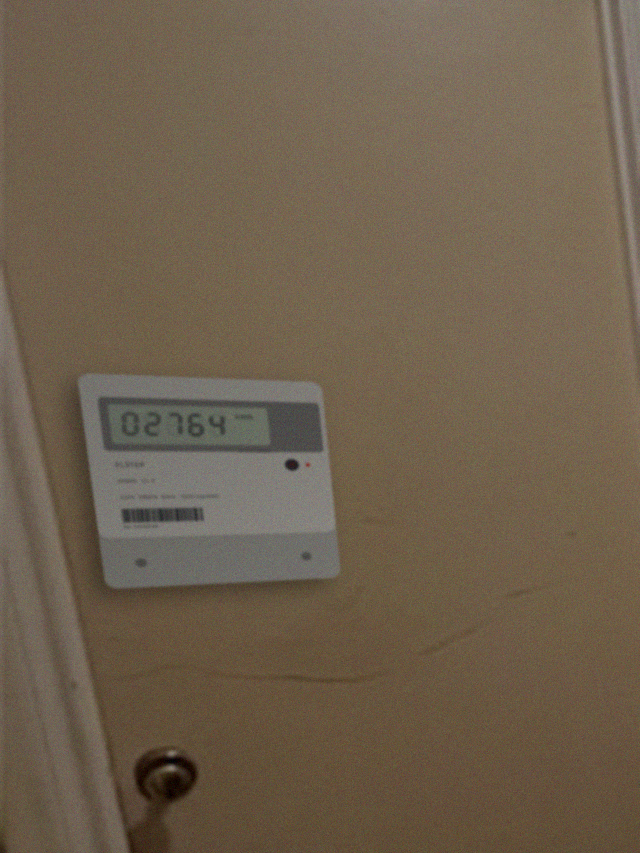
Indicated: 2764 (kWh)
